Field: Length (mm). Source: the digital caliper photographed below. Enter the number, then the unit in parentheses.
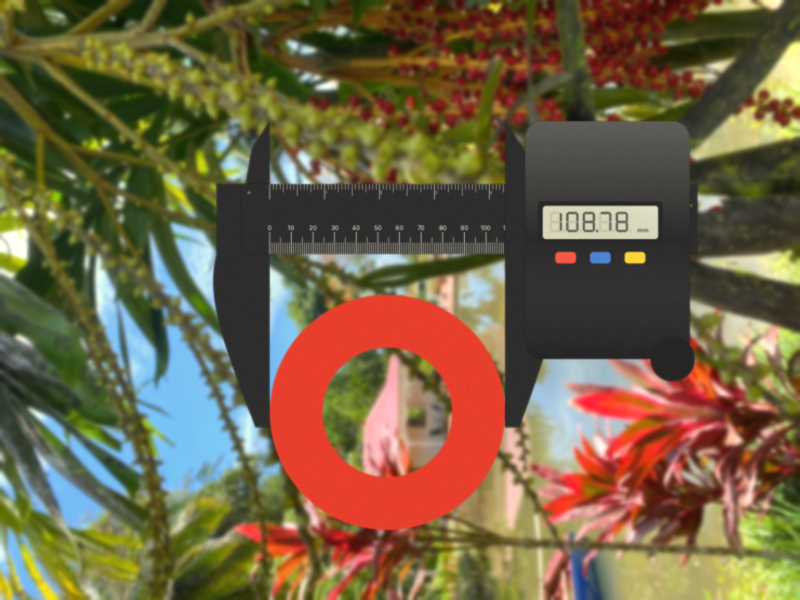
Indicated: 108.78 (mm)
